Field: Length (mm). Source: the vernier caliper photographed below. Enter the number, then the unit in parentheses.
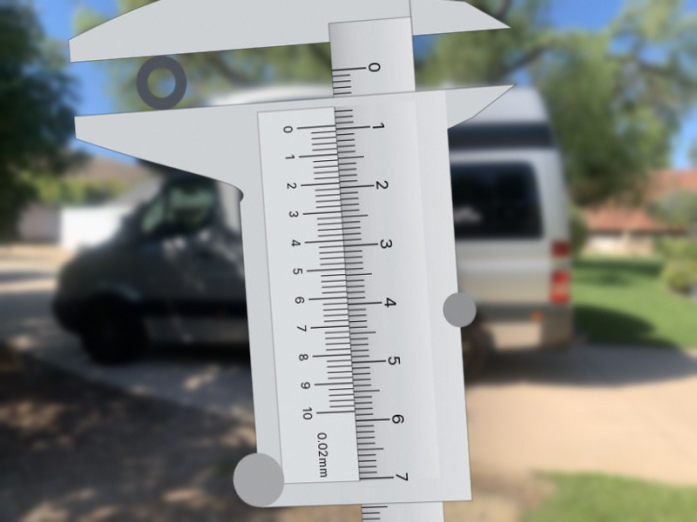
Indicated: 9.4 (mm)
